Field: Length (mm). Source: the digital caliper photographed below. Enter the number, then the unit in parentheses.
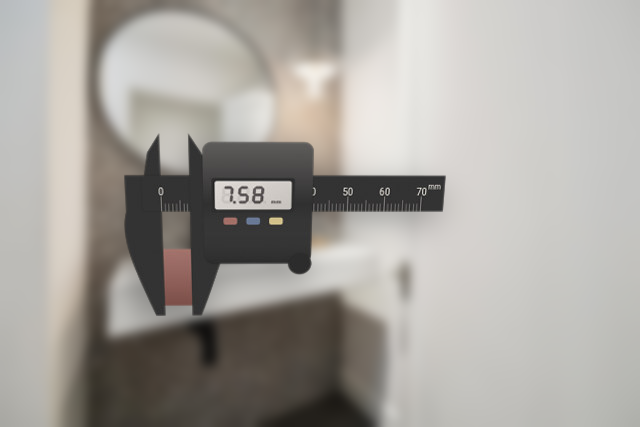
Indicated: 7.58 (mm)
